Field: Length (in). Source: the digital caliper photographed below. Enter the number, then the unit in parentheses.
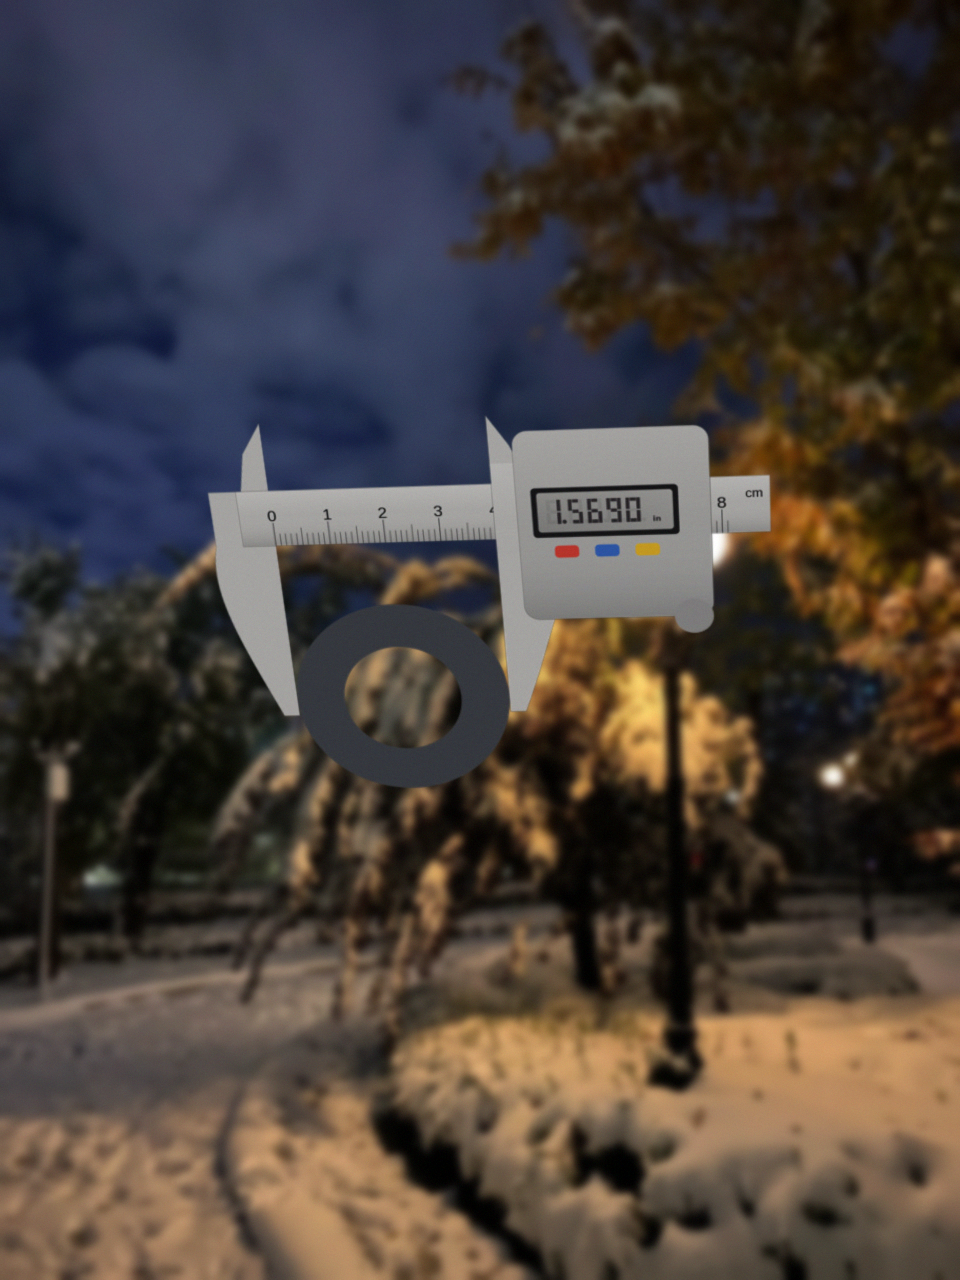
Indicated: 1.5690 (in)
